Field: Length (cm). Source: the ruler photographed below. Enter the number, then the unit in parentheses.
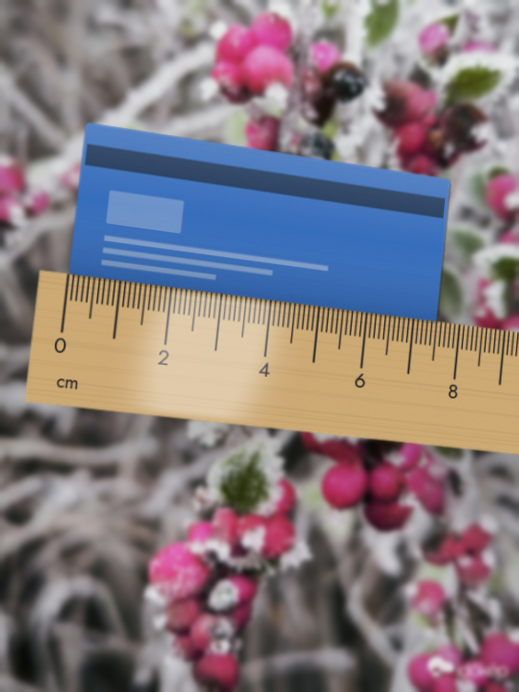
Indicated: 7.5 (cm)
